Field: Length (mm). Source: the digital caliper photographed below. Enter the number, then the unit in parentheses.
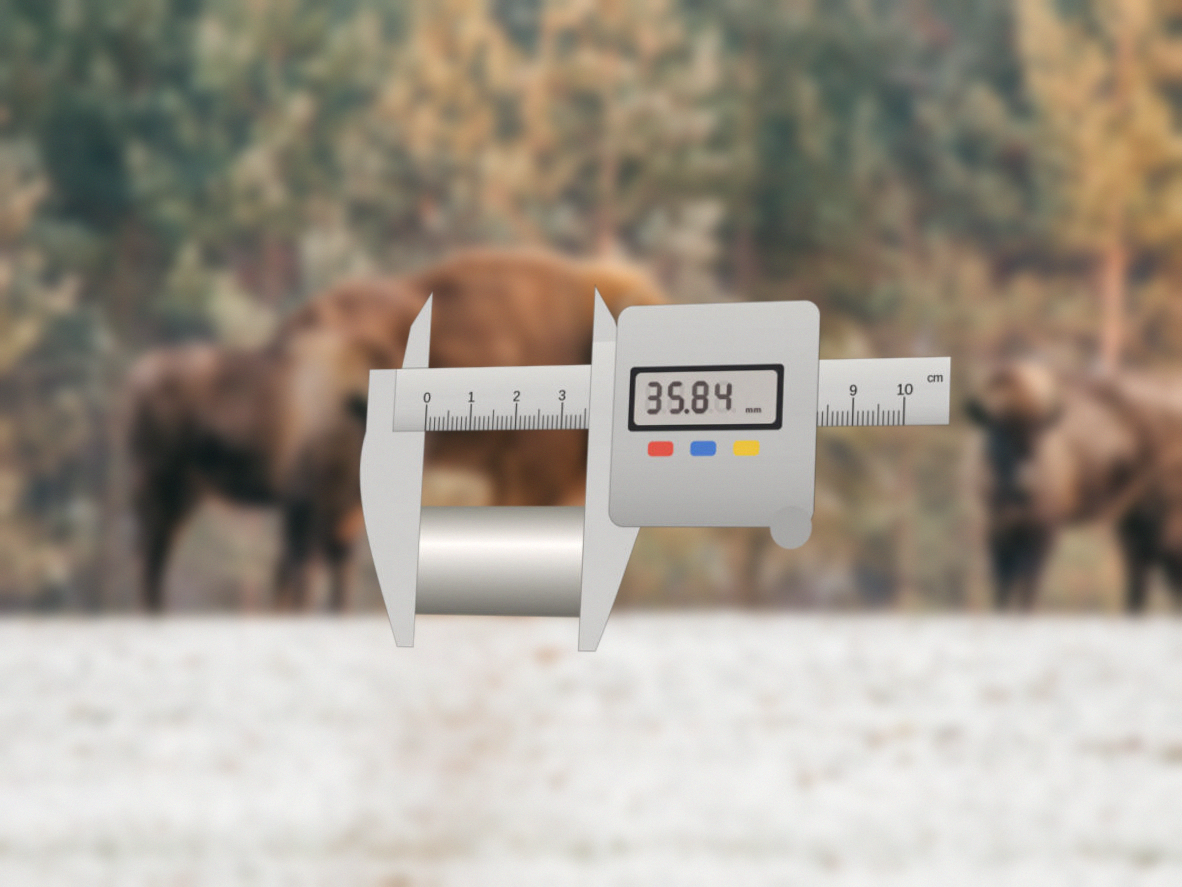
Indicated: 35.84 (mm)
